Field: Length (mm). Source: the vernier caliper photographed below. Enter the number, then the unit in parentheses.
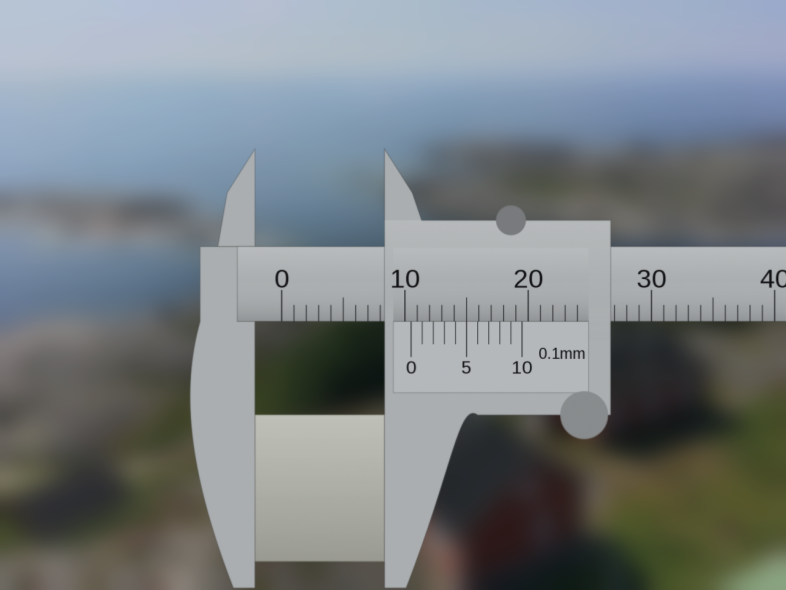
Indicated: 10.5 (mm)
